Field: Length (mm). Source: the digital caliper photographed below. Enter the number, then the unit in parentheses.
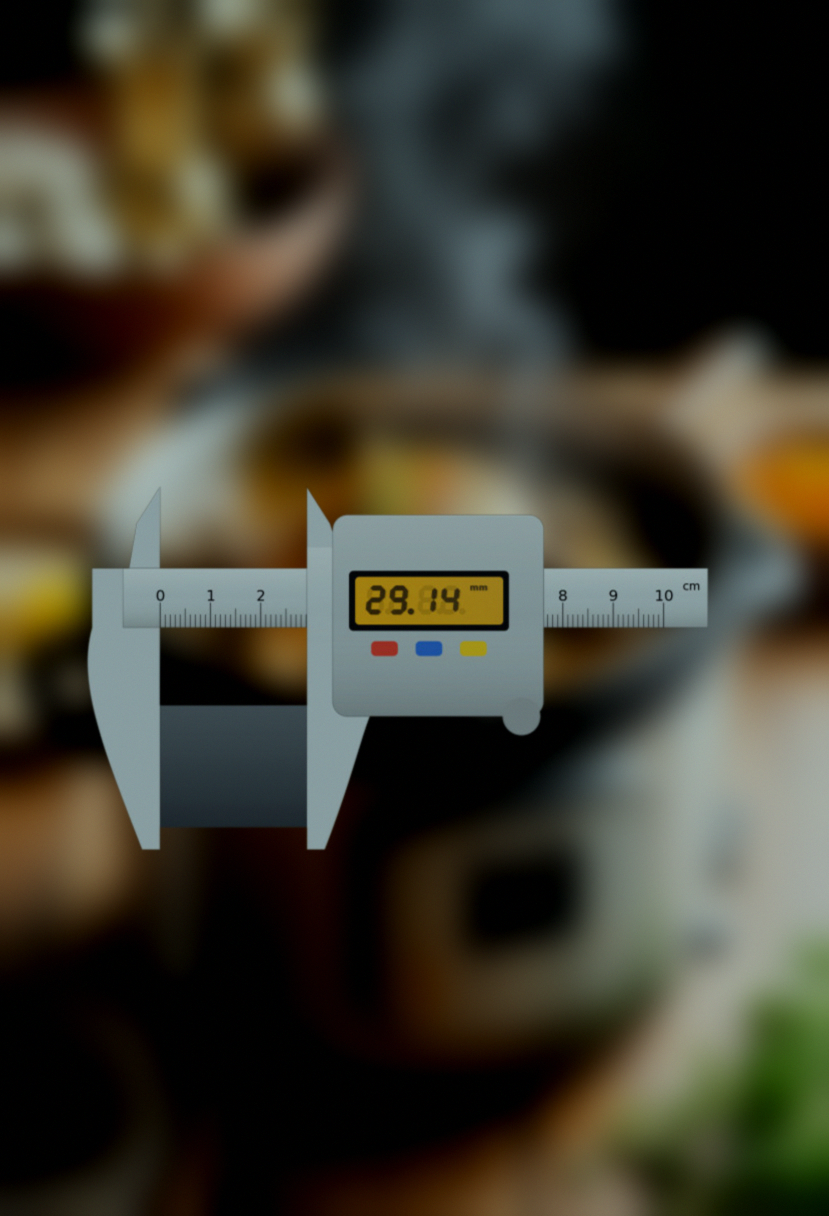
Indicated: 29.14 (mm)
